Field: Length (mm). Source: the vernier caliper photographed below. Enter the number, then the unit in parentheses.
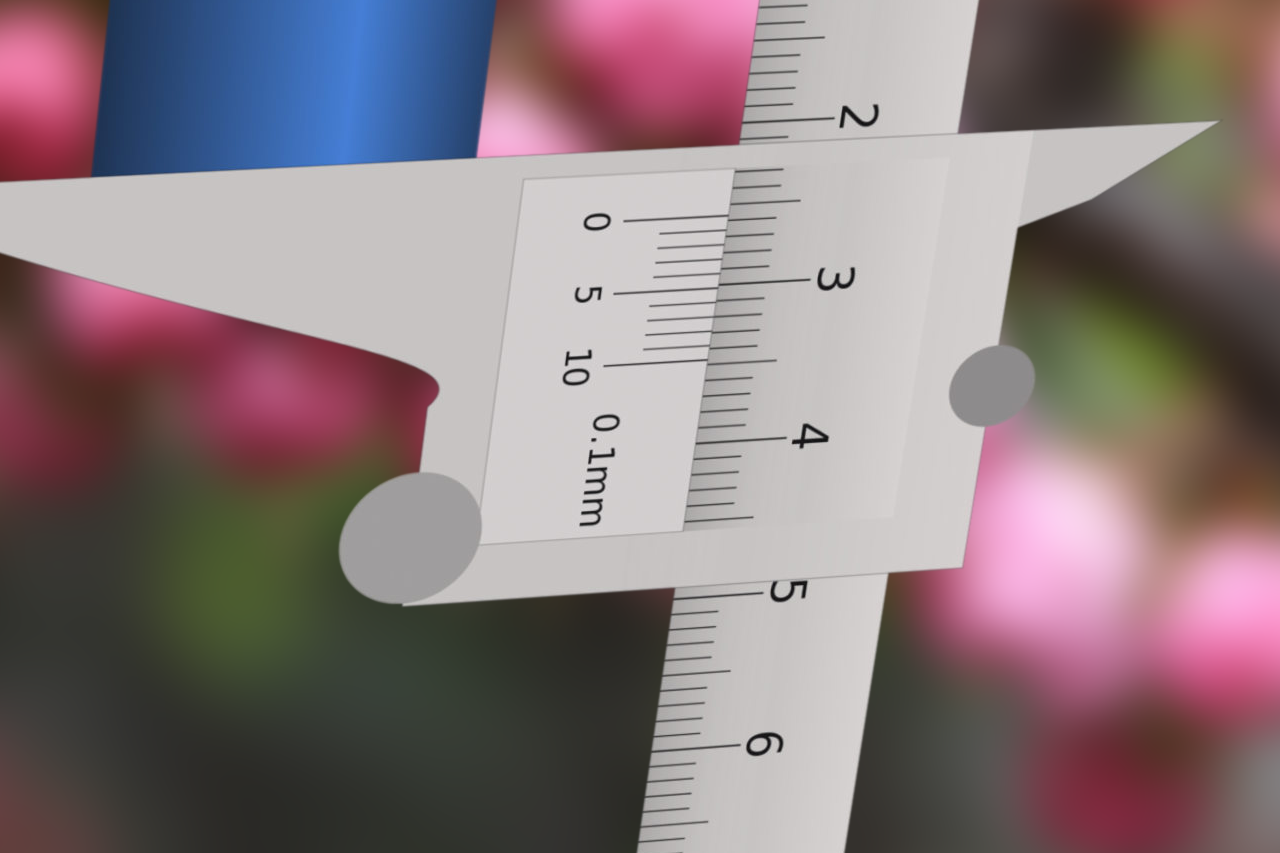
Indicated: 25.7 (mm)
